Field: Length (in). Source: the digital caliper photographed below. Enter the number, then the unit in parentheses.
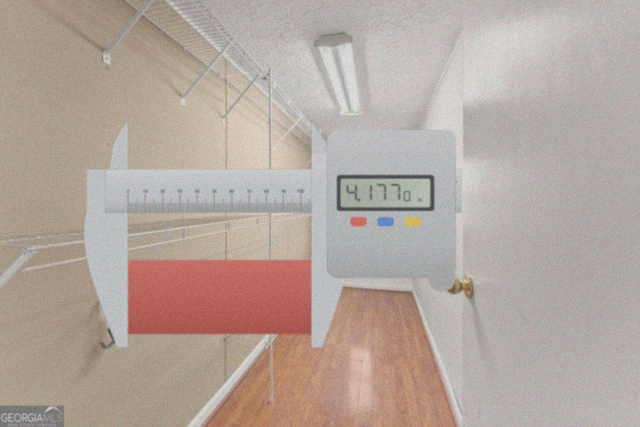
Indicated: 4.1770 (in)
